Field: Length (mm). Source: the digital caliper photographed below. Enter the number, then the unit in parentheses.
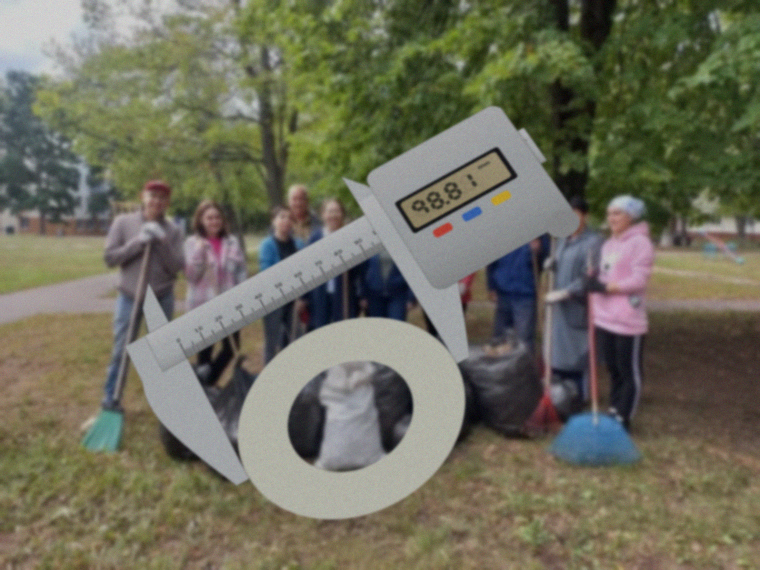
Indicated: 98.81 (mm)
